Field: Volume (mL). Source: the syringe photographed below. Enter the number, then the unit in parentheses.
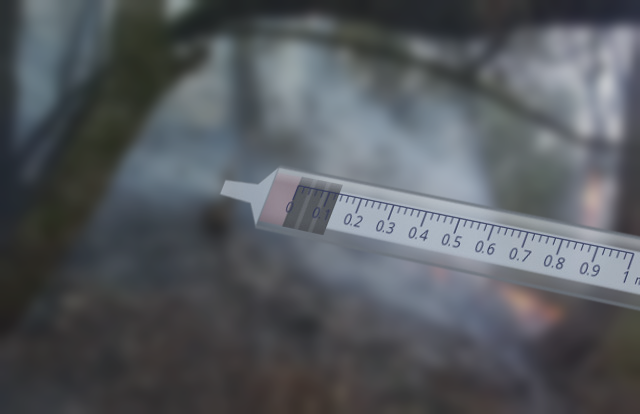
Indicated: 0 (mL)
